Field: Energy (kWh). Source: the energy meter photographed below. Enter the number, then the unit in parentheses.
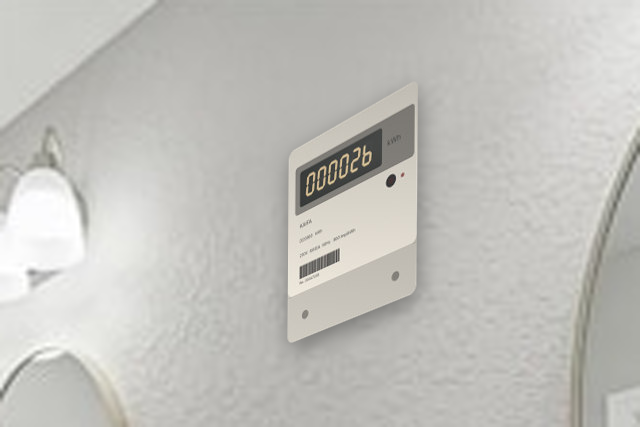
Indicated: 26 (kWh)
